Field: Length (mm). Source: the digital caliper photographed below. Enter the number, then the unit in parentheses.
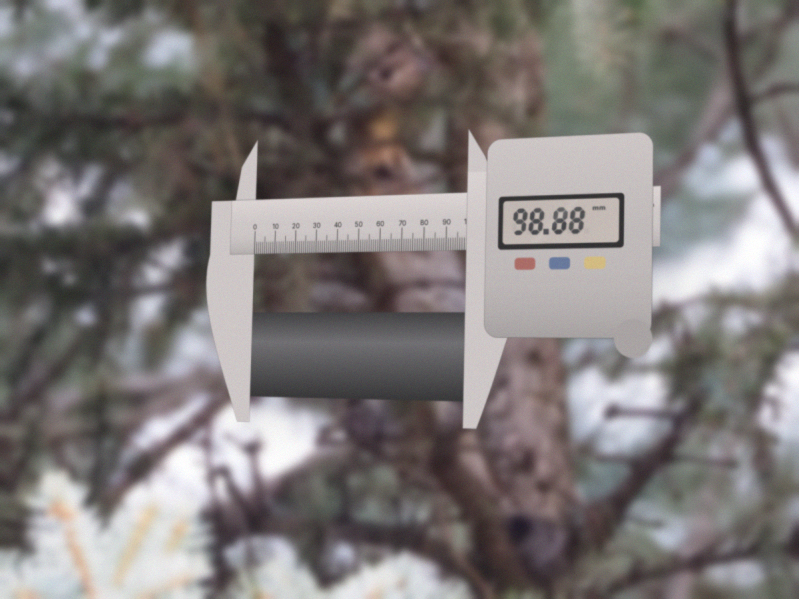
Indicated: 98.88 (mm)
